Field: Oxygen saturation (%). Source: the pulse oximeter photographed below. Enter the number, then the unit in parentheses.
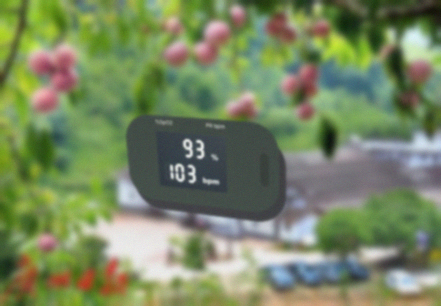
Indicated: 93 (%)
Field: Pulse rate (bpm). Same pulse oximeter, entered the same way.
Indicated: 103 (bpm)
